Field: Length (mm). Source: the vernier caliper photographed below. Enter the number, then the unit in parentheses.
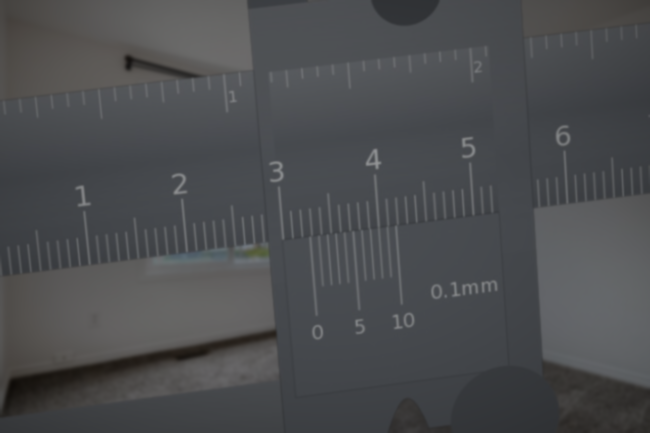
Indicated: 32.8 (mm)
